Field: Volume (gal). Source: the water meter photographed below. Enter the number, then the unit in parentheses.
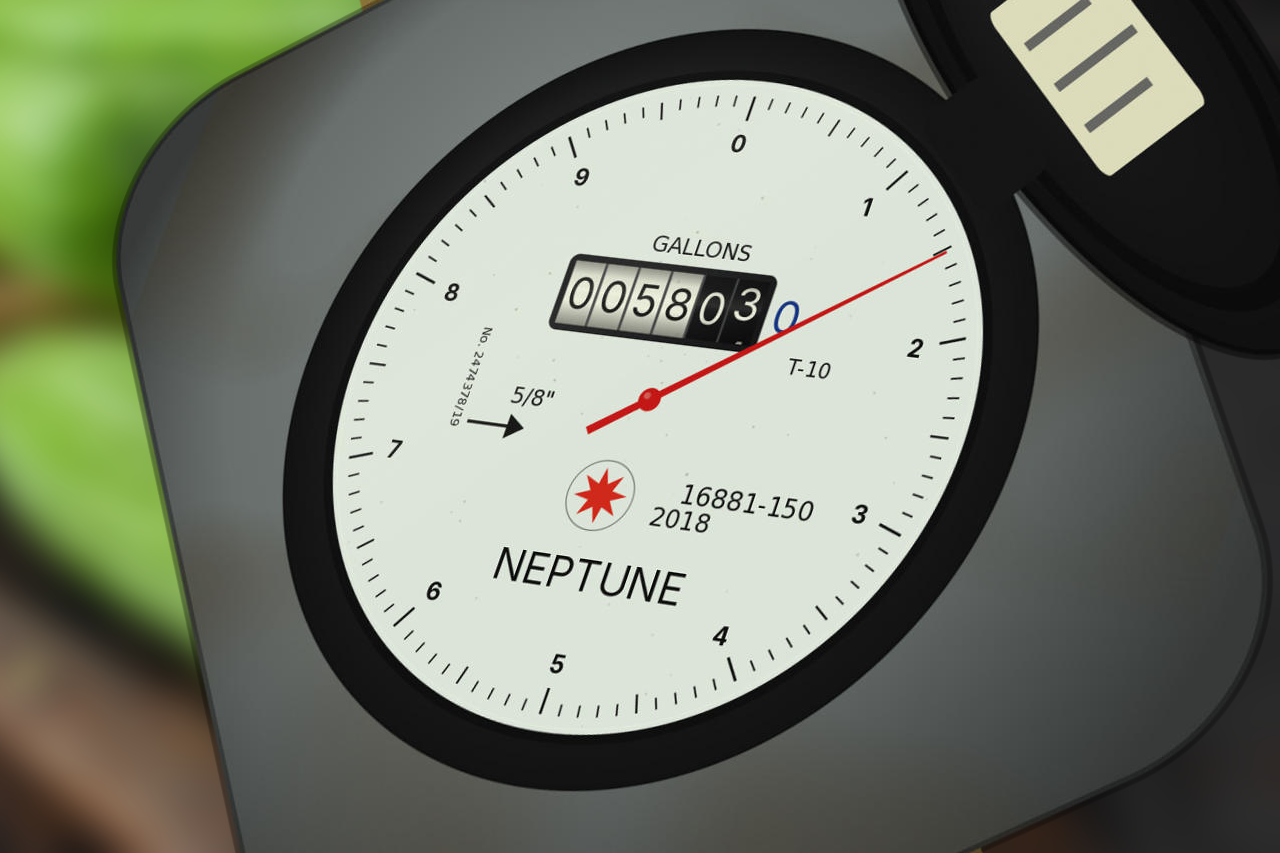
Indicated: 58031.5 (gal)
